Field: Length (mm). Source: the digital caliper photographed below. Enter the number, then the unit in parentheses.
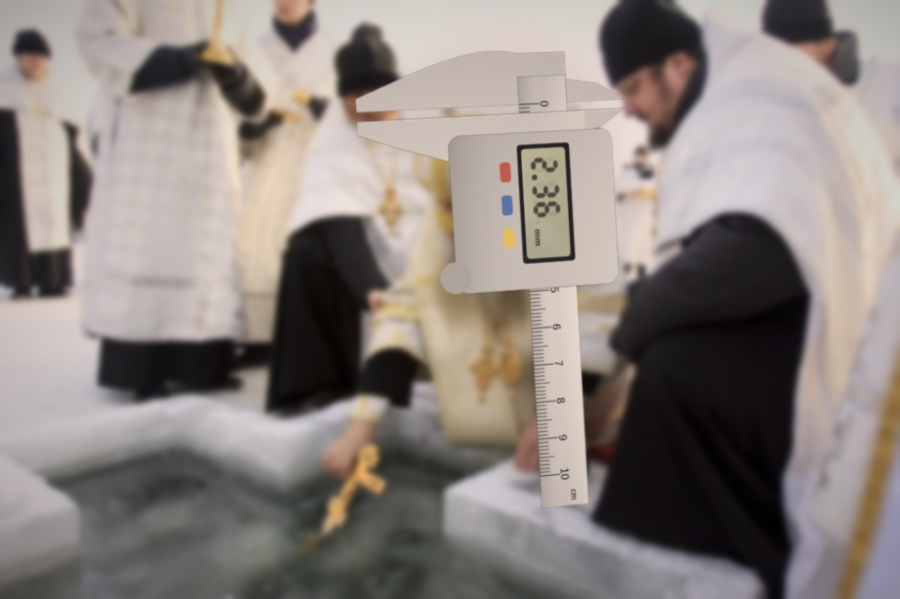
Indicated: 2.36 (mm)
